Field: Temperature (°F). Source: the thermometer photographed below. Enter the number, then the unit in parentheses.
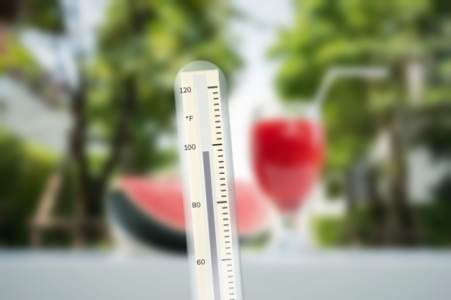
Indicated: 98 (°F)
